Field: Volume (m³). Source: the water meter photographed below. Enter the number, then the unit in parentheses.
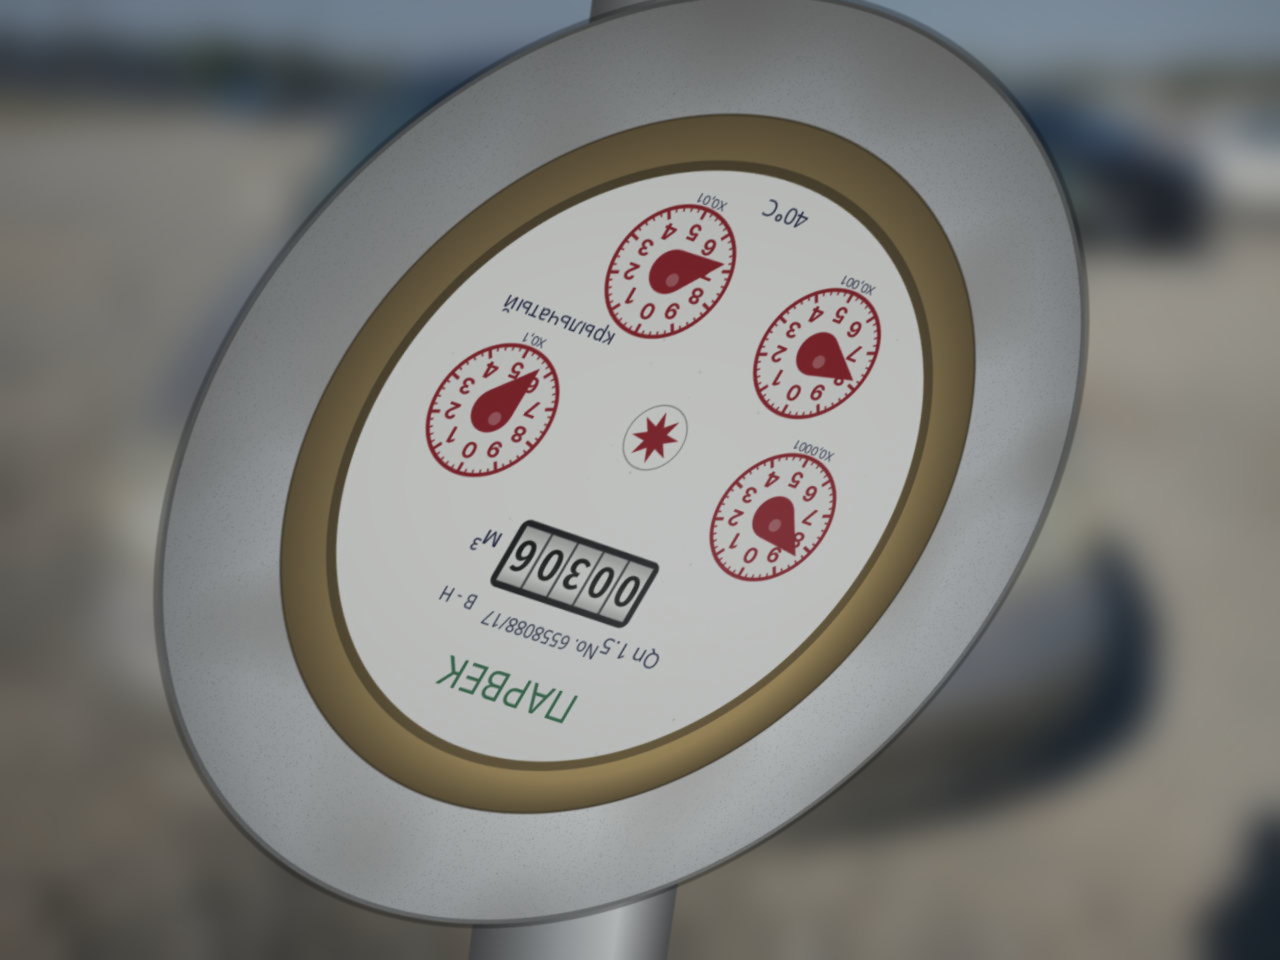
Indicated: 306.5678 (m³)
